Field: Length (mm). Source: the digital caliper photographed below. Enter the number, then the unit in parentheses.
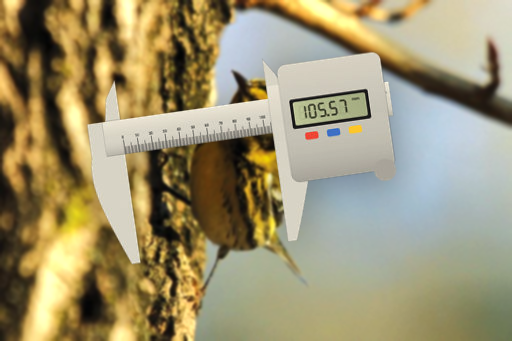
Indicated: 105.57 (mm)
